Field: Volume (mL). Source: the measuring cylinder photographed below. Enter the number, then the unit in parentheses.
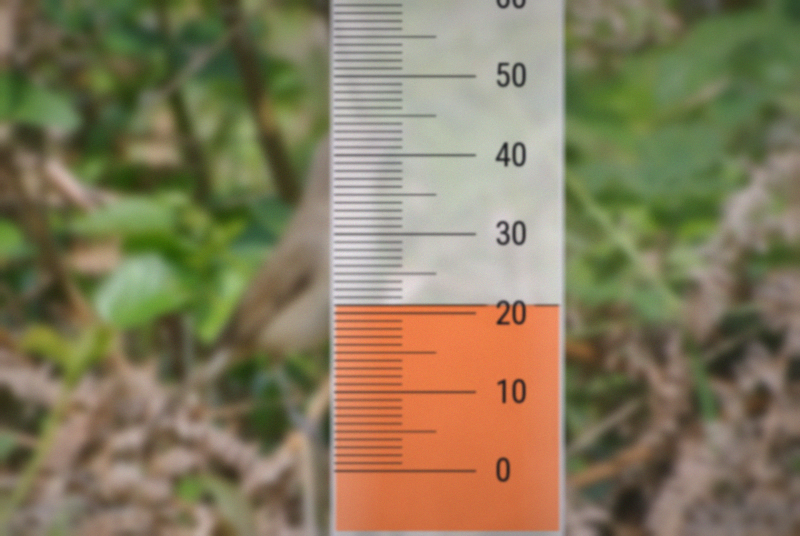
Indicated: 21 (mL)
